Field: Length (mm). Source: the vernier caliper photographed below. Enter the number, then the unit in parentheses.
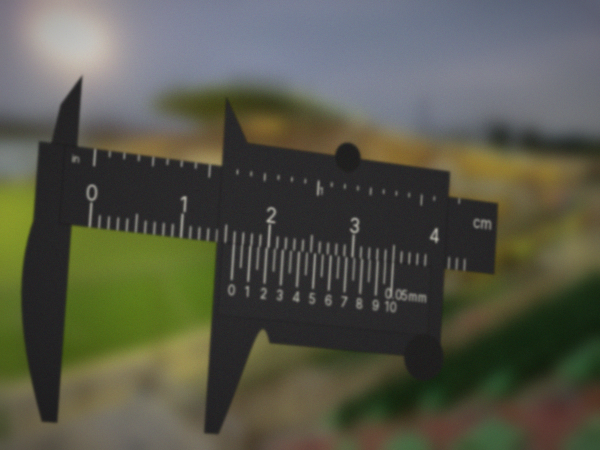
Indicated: 16.0 (mm)
